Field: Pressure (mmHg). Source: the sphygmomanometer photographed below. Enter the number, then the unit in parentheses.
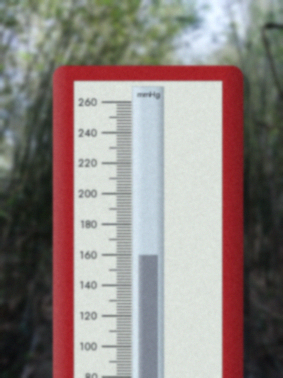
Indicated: 160 (mmHg)
